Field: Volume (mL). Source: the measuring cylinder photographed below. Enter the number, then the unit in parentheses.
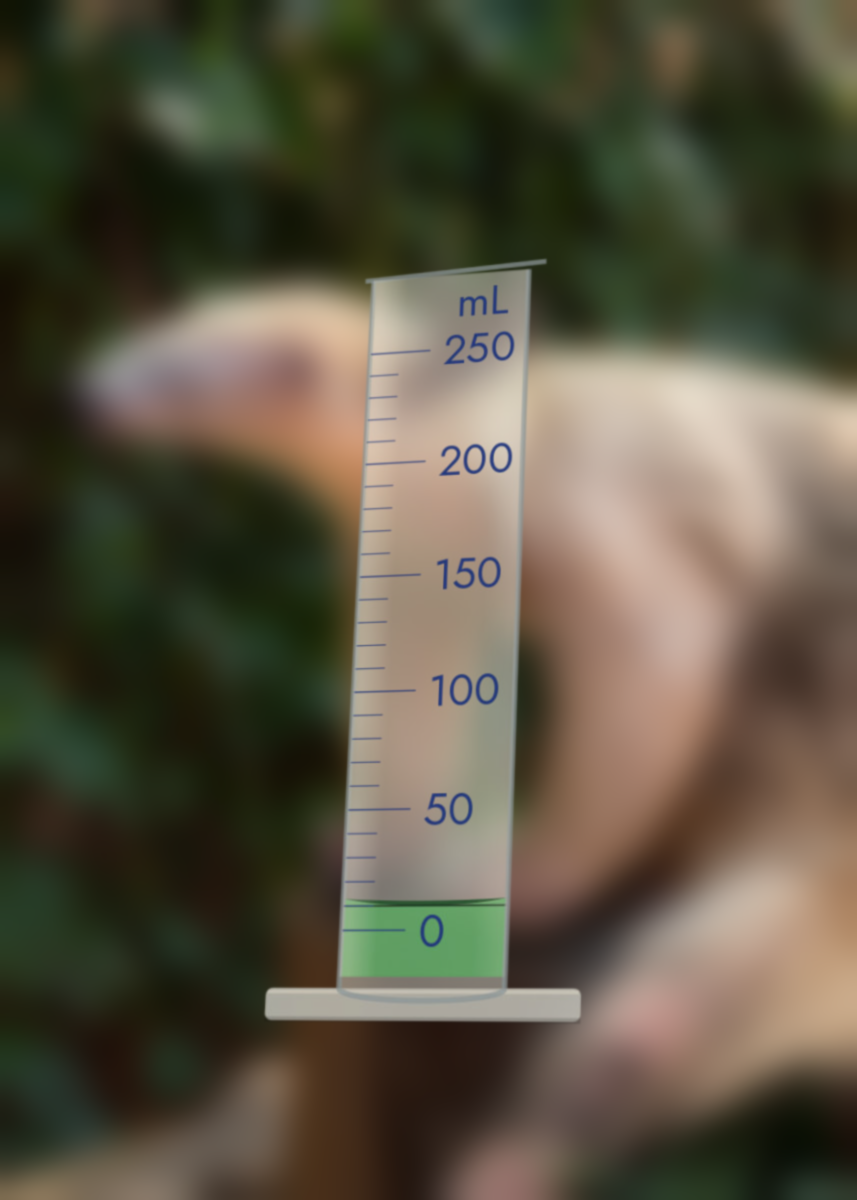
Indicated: 10 (mL)
